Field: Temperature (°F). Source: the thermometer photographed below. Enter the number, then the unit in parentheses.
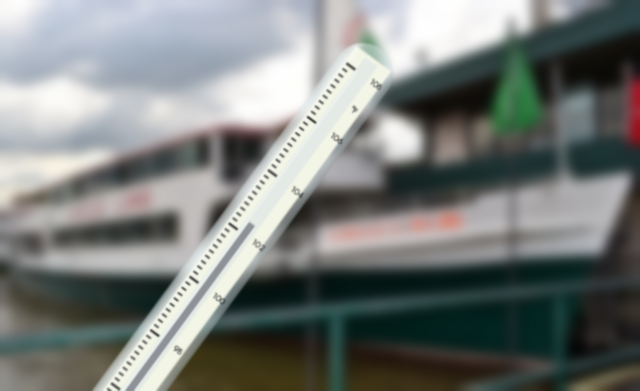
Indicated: 102.4 (°F)
